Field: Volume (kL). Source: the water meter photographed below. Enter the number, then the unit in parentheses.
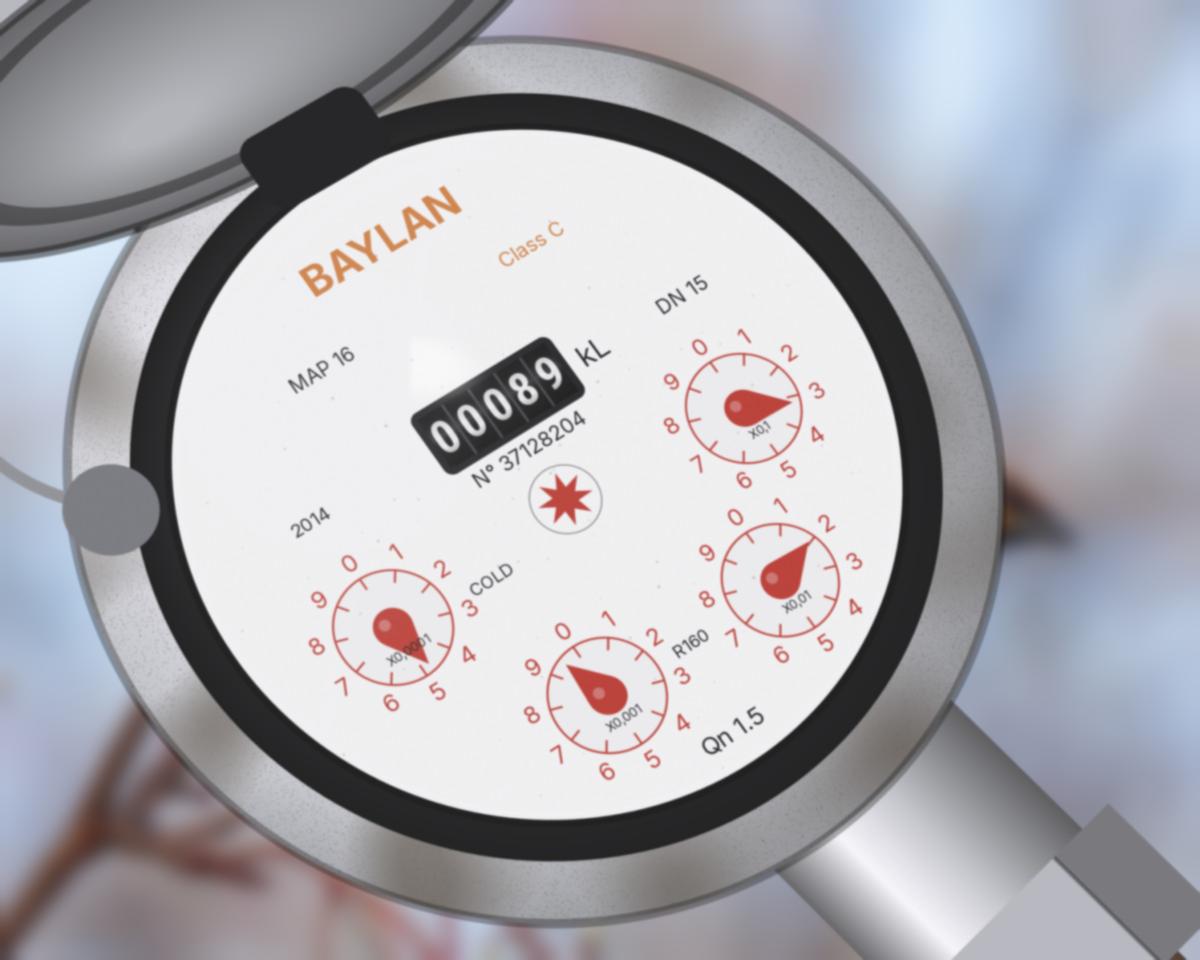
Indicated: 89.3194 (kL)
